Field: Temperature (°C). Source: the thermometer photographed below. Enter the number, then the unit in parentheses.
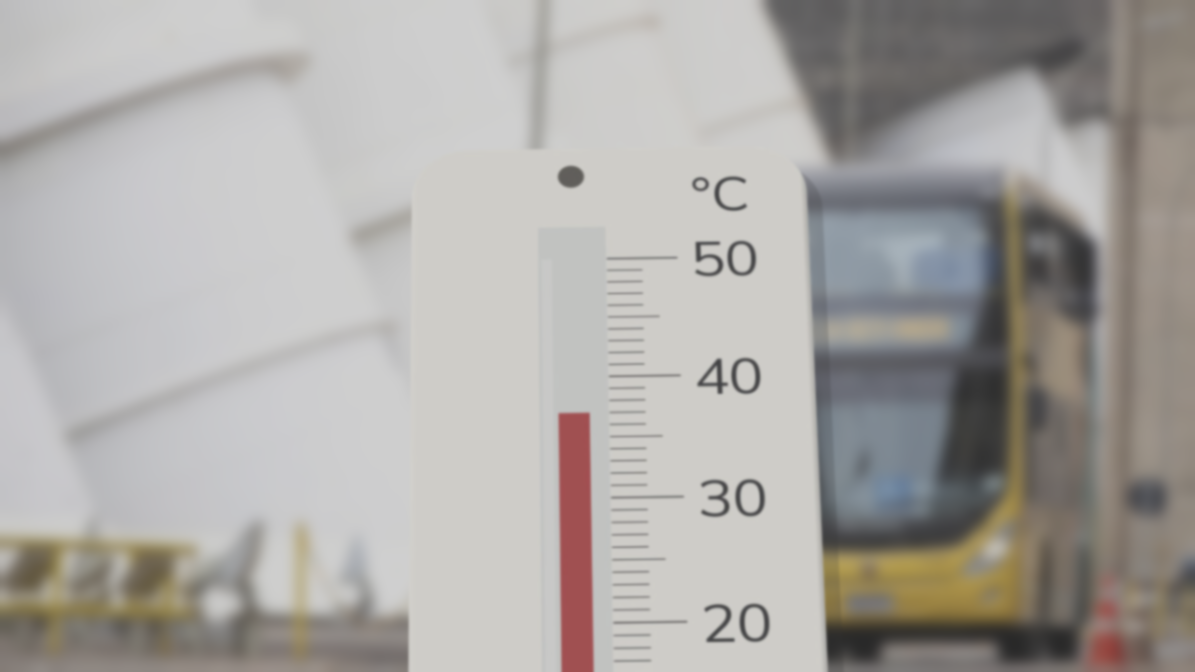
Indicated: 37 (°C)
